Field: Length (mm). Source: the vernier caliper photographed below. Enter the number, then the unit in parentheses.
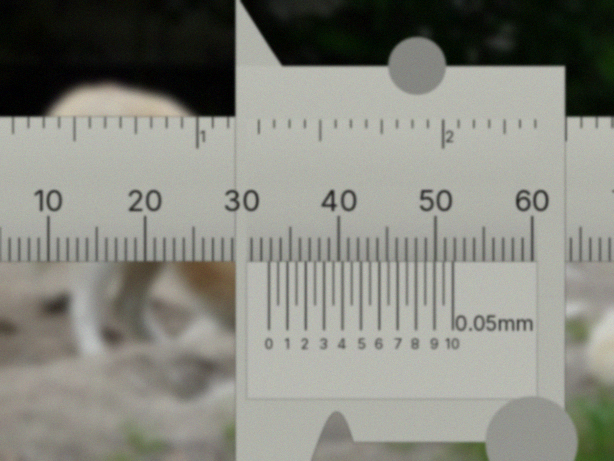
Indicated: 32.8 (mm)
